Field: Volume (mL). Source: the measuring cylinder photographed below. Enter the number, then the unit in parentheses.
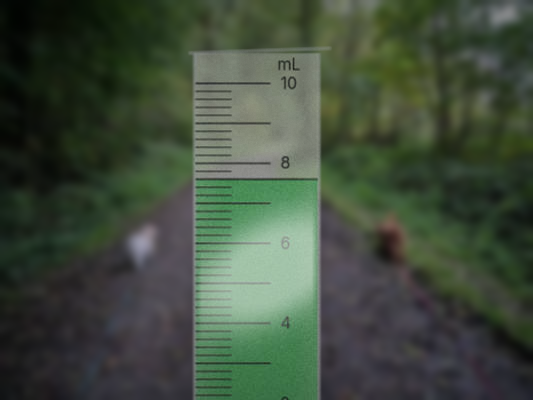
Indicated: 7.6 (mL)
